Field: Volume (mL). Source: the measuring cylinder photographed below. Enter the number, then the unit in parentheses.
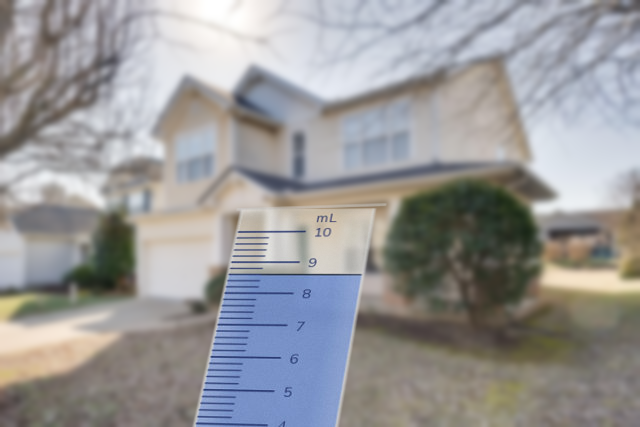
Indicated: 8.6 (mL)
